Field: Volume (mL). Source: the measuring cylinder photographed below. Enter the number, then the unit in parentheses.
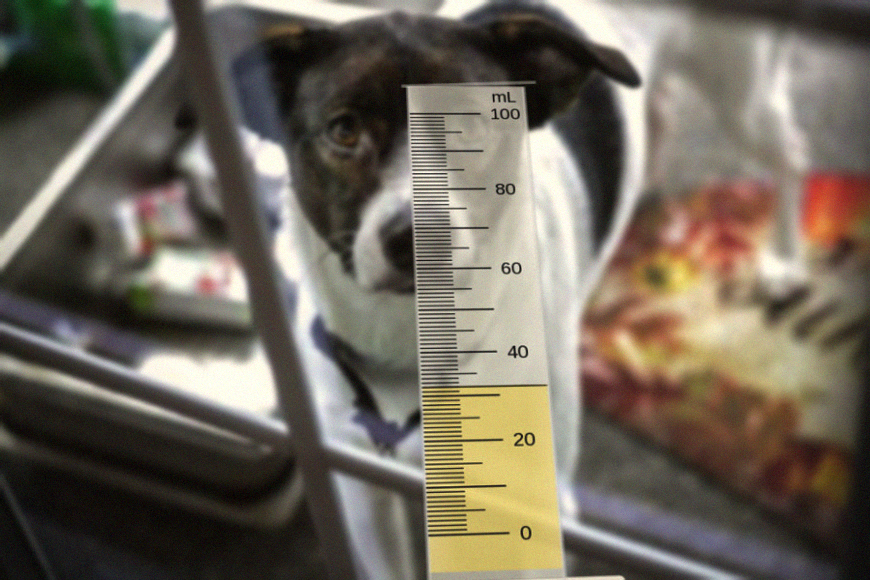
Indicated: 32 (mL)
